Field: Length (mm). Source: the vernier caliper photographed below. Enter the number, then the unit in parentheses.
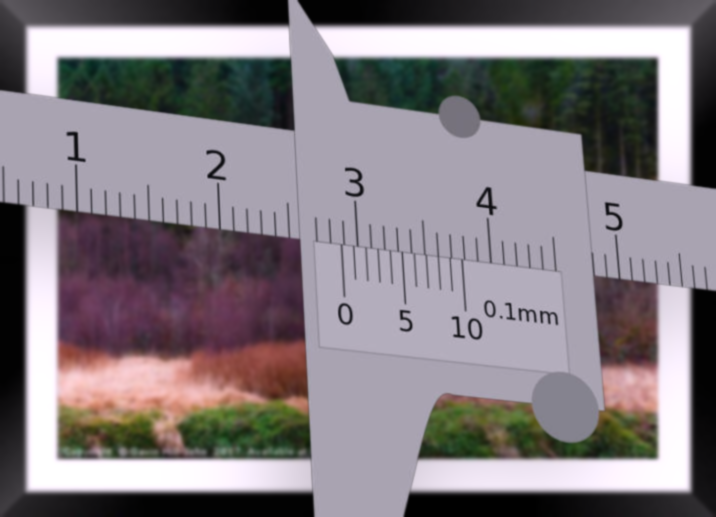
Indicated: 28.8 (mm)
